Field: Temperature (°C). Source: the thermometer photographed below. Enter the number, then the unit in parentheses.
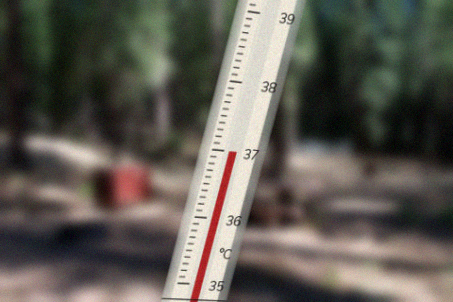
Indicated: 37 (°C)
